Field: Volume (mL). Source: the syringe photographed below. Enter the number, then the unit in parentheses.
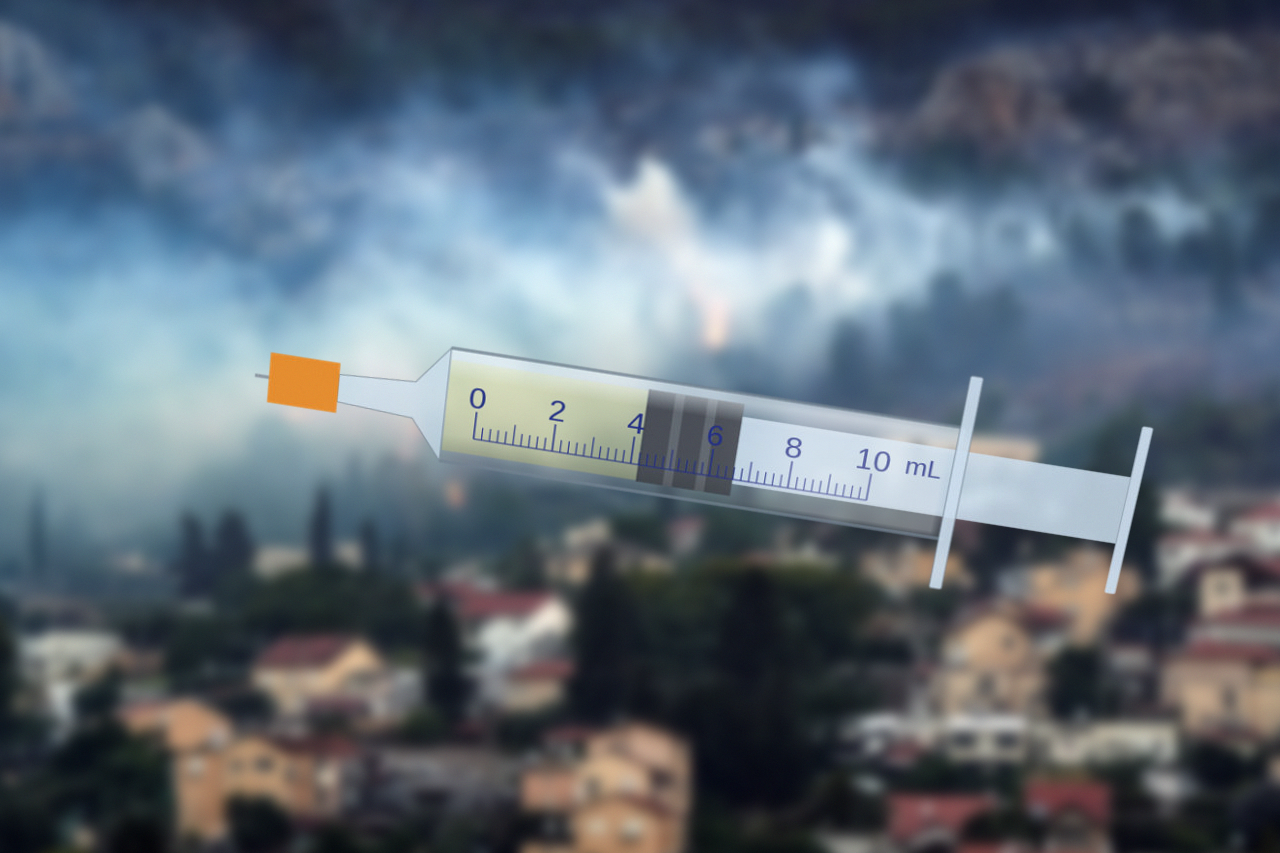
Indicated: 4.2 (mL)
